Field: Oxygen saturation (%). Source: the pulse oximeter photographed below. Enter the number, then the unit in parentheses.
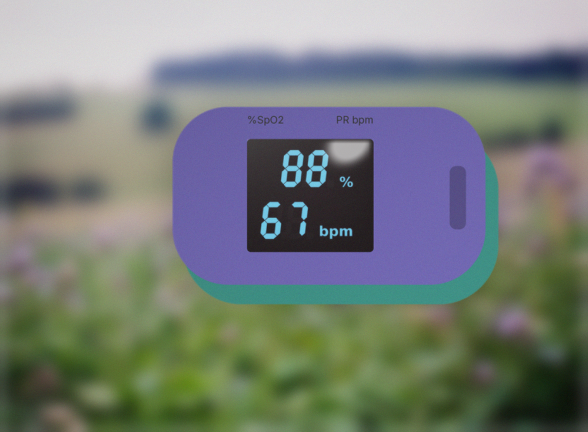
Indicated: 88 (%)
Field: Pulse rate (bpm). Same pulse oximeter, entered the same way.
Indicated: 67 (bpm)
